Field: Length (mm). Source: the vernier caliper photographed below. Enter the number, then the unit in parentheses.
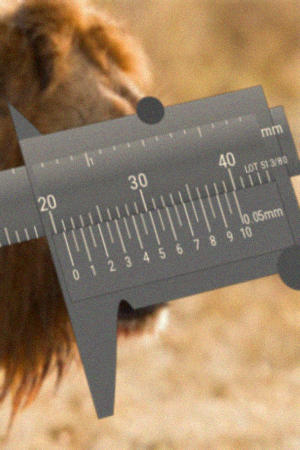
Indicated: 20.8 (mm)
